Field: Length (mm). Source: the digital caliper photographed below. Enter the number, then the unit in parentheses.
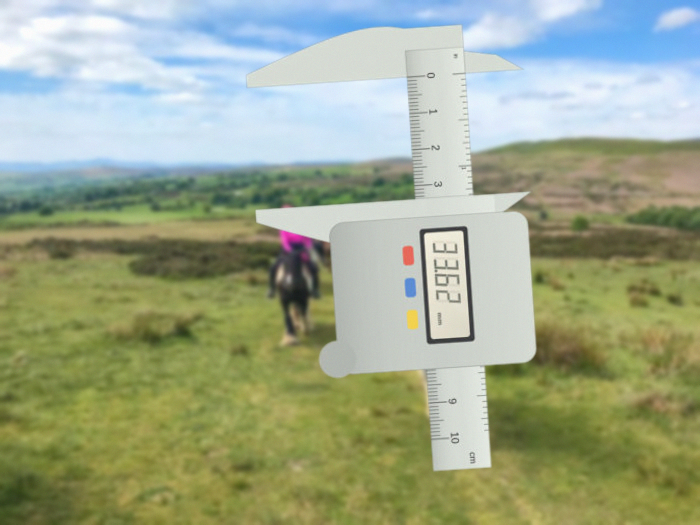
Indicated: 33.62 (mm)
